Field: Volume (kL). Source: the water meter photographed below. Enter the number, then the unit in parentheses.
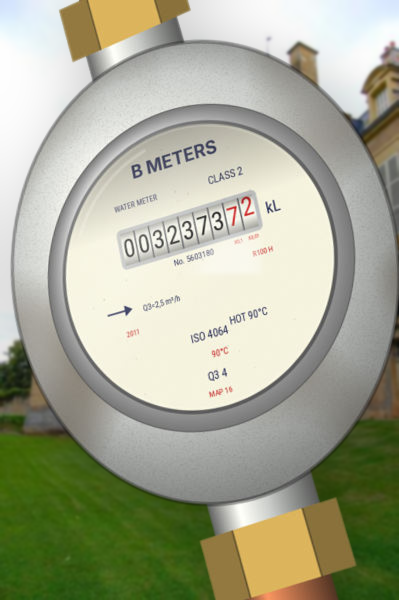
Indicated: 32373.72 (kL)
